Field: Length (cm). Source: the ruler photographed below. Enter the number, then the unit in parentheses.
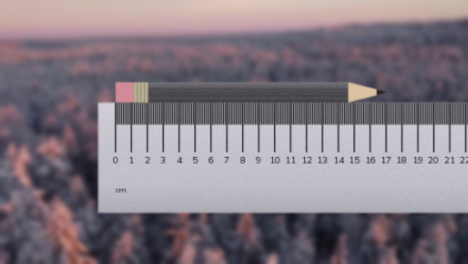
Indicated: 17 (cm)
